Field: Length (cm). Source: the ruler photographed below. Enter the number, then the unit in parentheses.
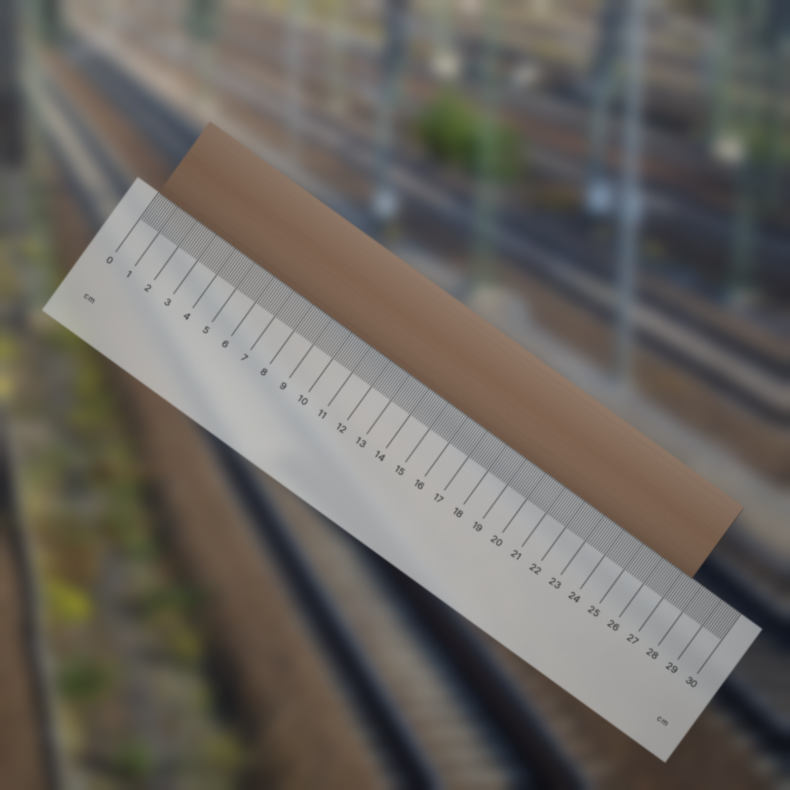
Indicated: 27.5 (cm)
